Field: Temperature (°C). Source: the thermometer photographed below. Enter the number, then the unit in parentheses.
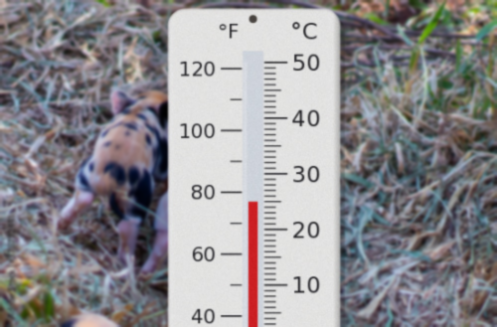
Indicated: 25 (°C)
